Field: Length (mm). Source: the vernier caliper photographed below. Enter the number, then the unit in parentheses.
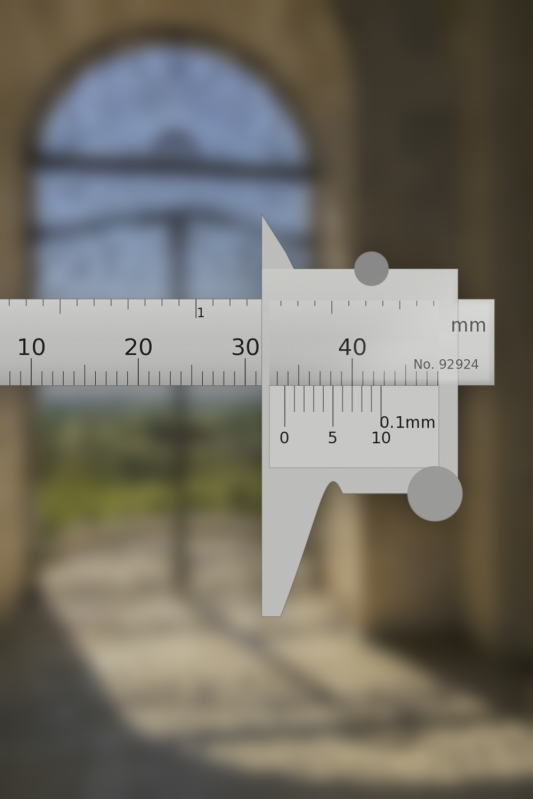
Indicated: 33.7 (mm)
